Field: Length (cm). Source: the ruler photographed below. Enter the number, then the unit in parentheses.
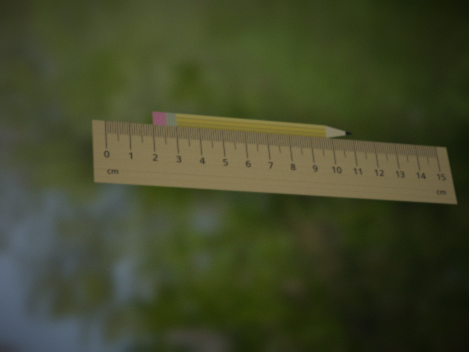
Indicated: 9 (cm)
